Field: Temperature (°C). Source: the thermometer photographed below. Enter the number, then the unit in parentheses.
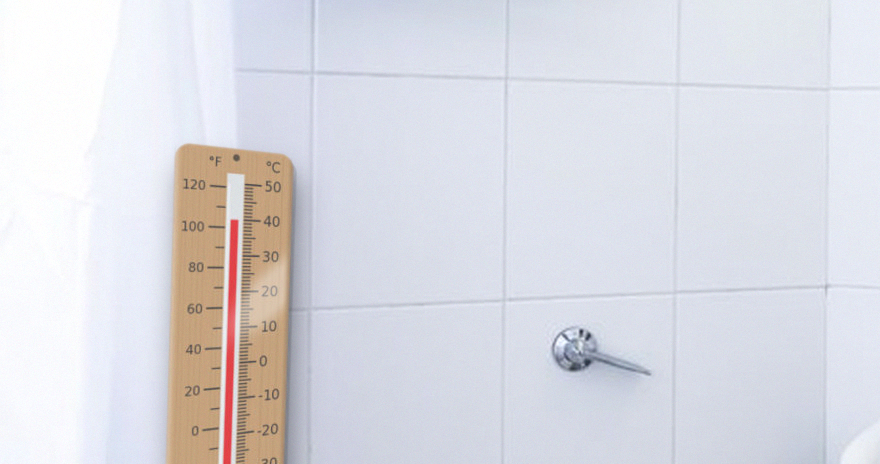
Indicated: 40 (°C)
